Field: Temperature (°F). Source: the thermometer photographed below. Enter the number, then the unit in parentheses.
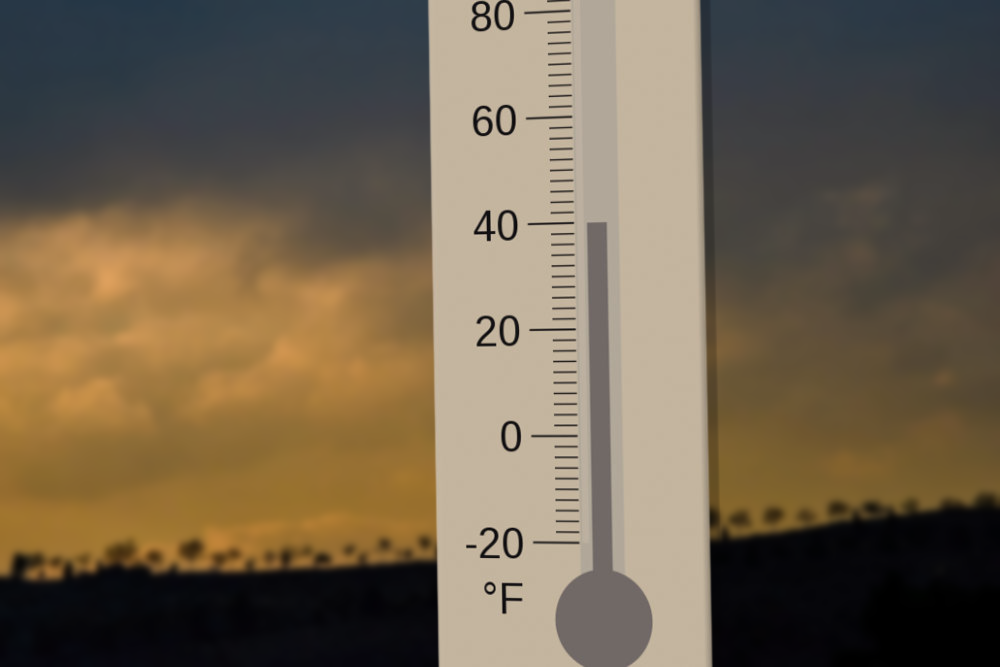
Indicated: 40 (°F)
